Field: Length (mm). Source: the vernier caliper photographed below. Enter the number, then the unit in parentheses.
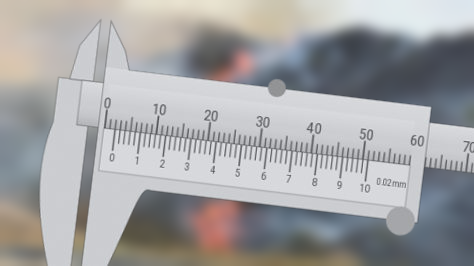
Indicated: 2.0 (mm)
